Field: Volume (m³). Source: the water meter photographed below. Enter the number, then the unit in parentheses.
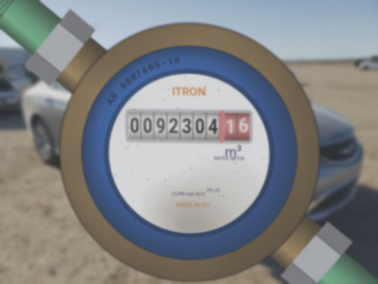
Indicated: 92304.16 (m³)
